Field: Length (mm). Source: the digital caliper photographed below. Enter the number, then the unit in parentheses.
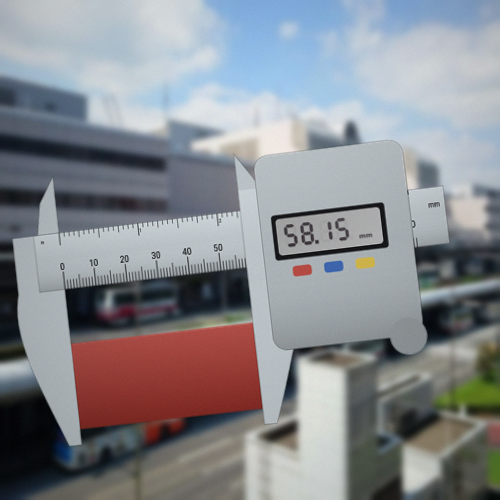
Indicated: 58.15 (mm)
